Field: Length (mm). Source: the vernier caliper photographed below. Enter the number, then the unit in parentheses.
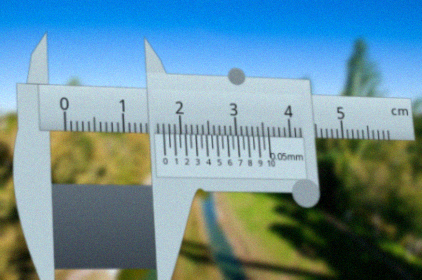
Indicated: 17.0 (mm)
